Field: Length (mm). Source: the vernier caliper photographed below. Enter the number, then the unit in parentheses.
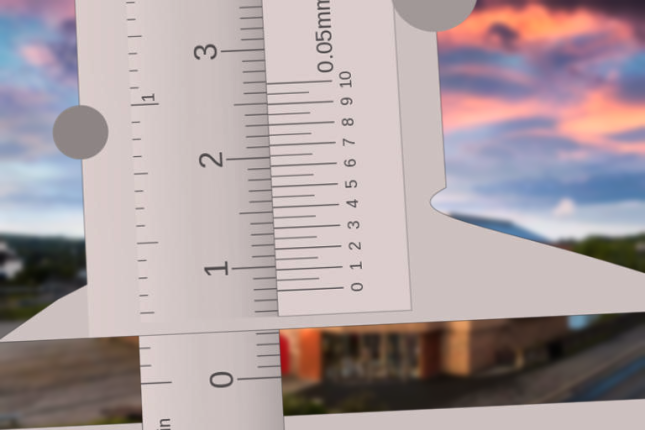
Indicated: 7.8 (mm)
